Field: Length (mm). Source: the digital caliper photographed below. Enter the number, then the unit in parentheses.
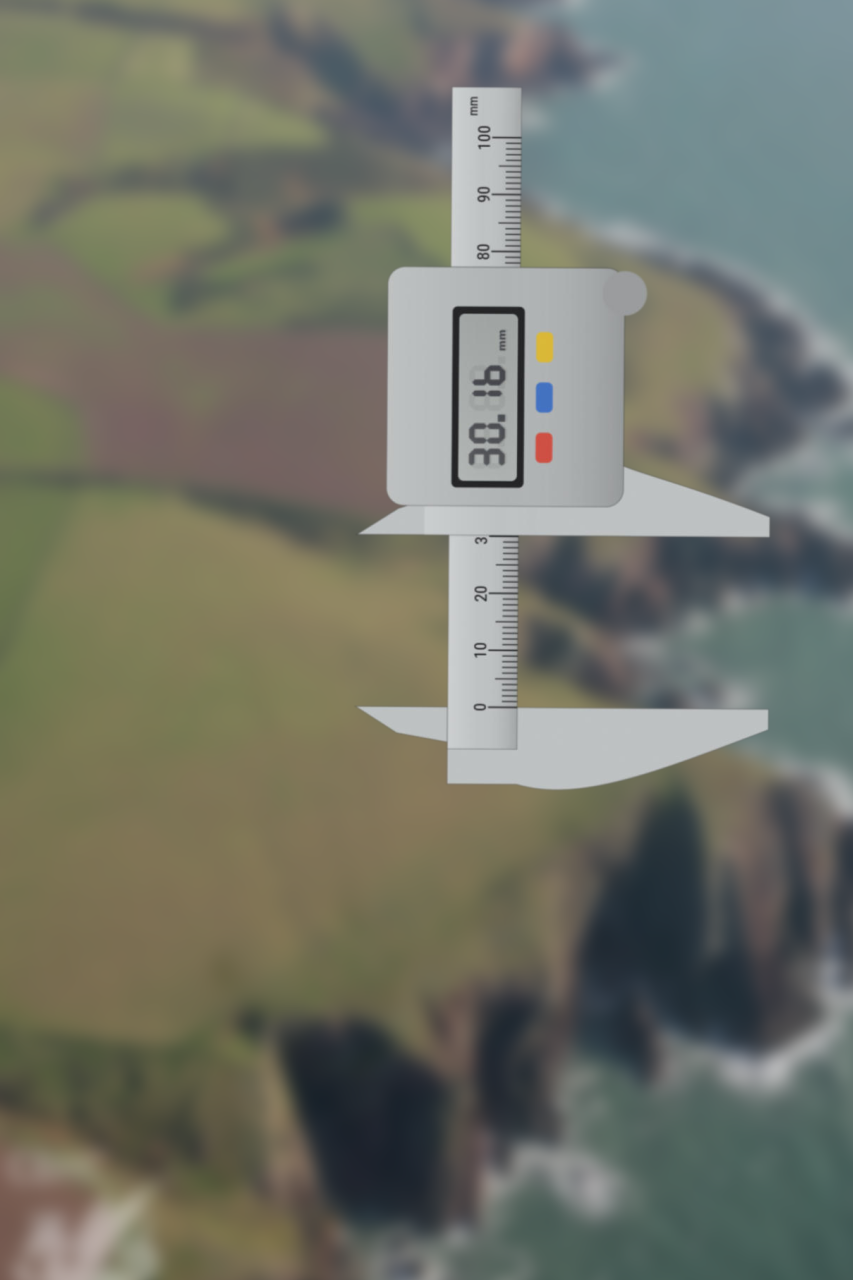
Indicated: 30.16 (mm)
